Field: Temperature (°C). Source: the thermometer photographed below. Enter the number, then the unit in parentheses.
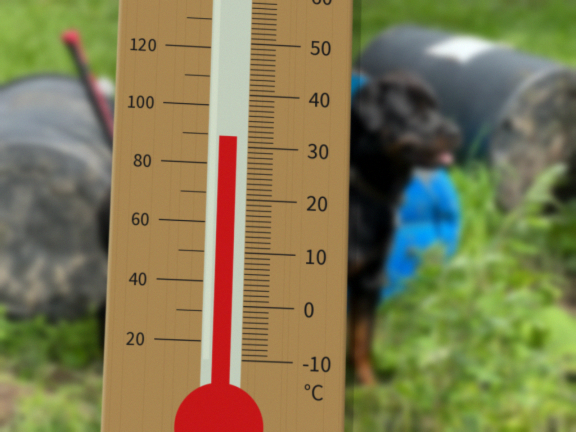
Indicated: 32 (°C)
